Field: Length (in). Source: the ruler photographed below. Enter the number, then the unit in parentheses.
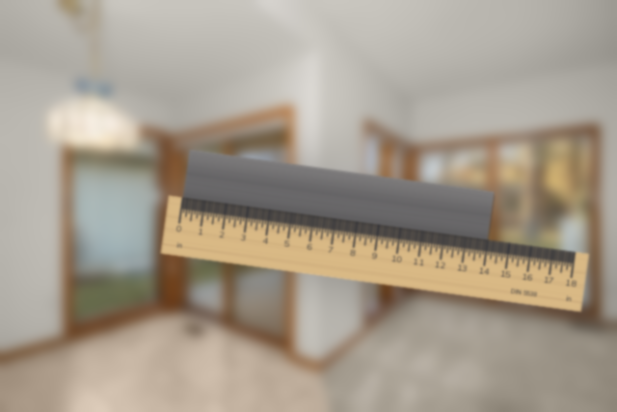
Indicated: 14 (in)
